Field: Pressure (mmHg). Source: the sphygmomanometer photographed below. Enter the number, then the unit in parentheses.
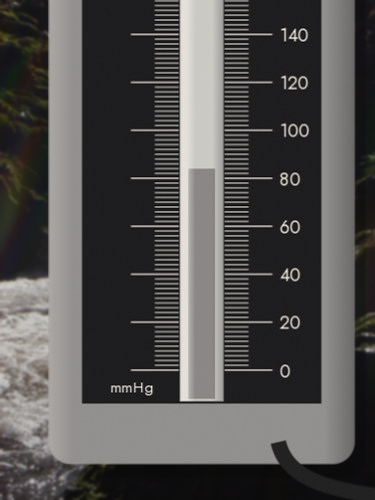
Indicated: 84 (mmHg)
